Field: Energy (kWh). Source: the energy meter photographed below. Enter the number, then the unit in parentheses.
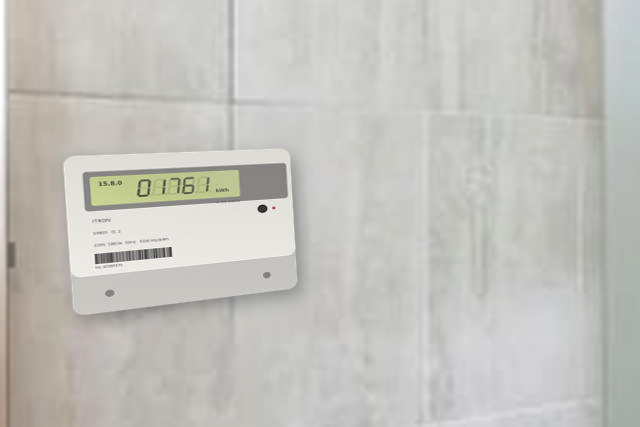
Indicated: 1761 (kWh)
